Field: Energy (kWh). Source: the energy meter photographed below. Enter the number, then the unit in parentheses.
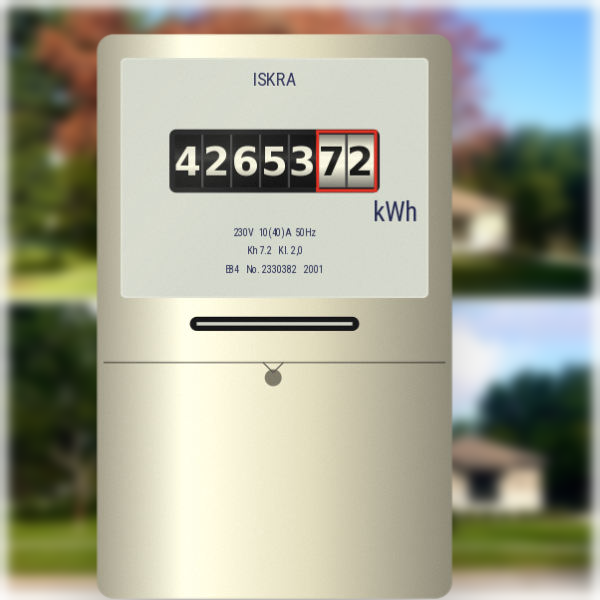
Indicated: 42653.72 (kWh)
